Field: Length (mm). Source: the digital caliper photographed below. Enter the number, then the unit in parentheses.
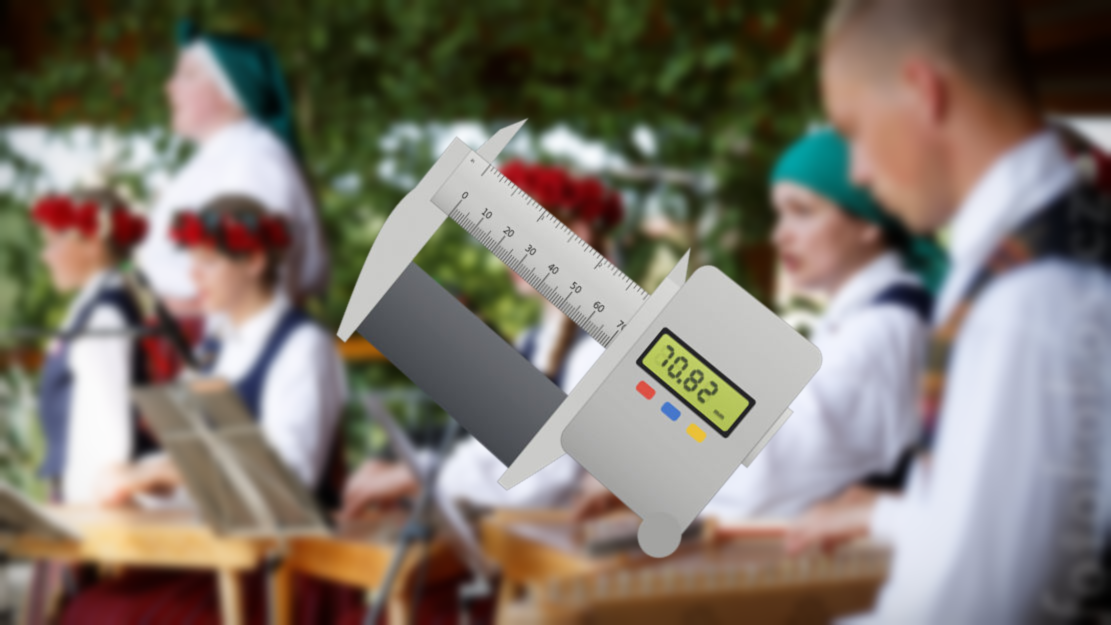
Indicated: 70.82 (mm)
